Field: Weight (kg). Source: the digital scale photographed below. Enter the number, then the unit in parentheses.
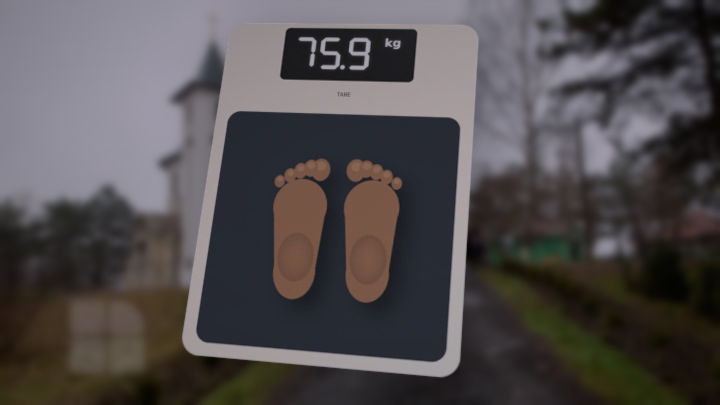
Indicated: 75.9 (kg)
